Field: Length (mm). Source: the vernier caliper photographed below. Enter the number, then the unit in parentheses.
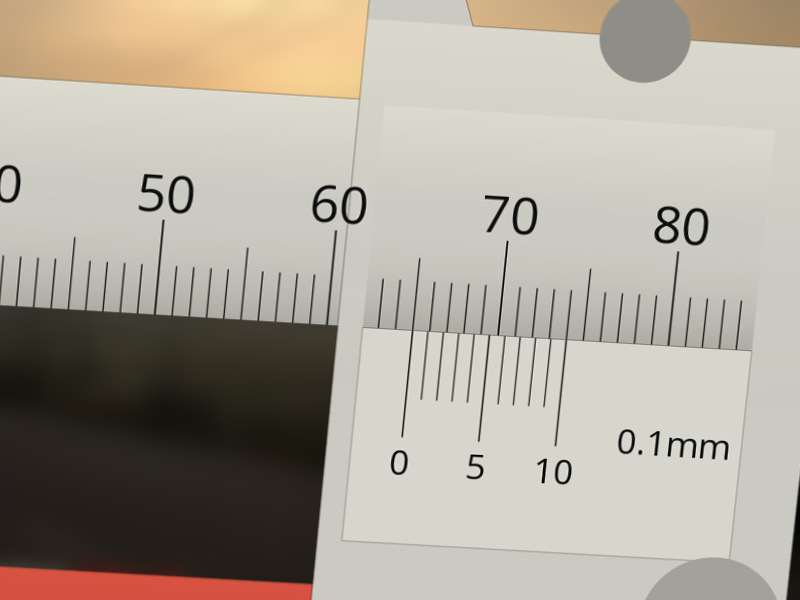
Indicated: 65.0 (mm)
